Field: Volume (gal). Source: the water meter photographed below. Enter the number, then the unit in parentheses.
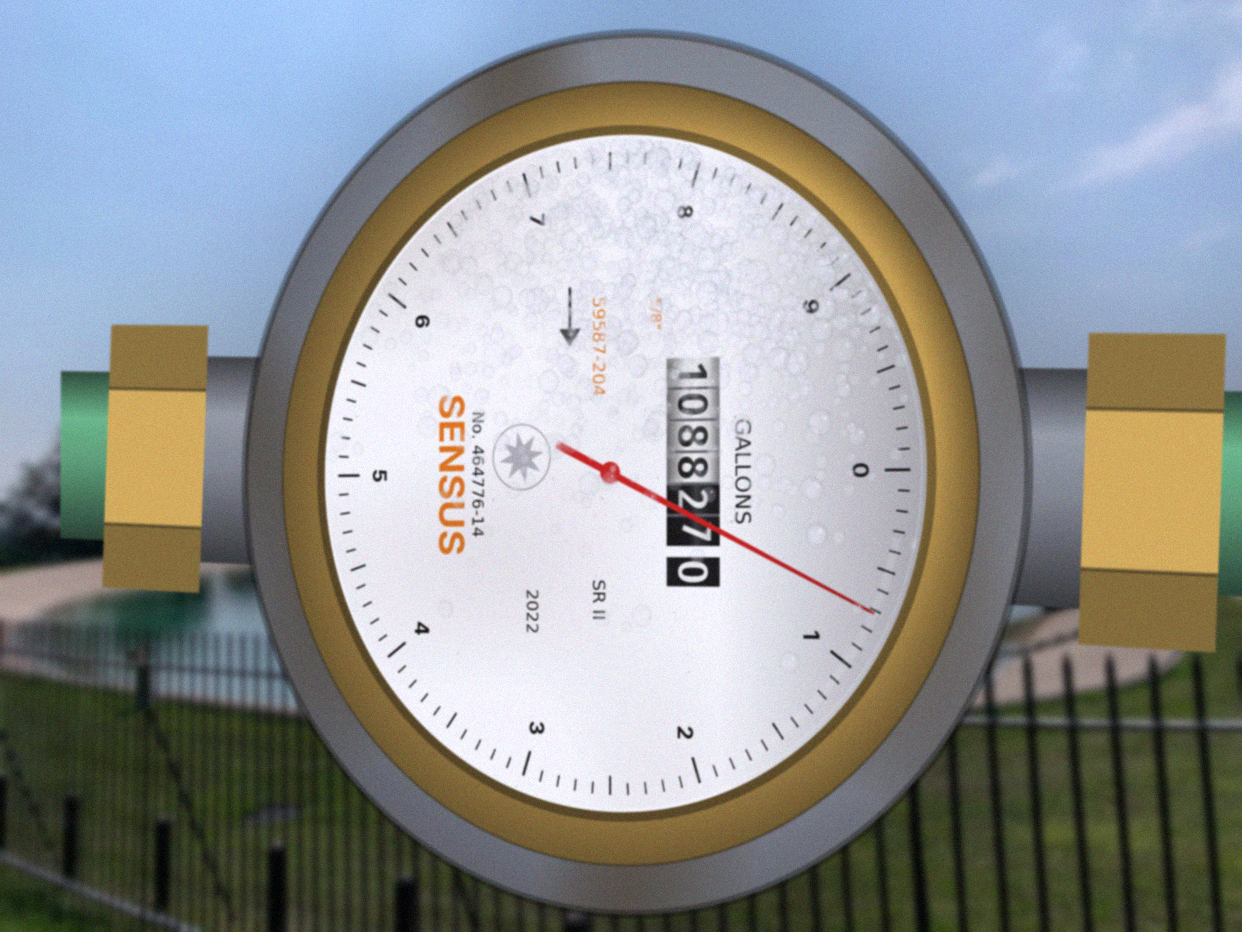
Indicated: 1088270.7 (gal)
